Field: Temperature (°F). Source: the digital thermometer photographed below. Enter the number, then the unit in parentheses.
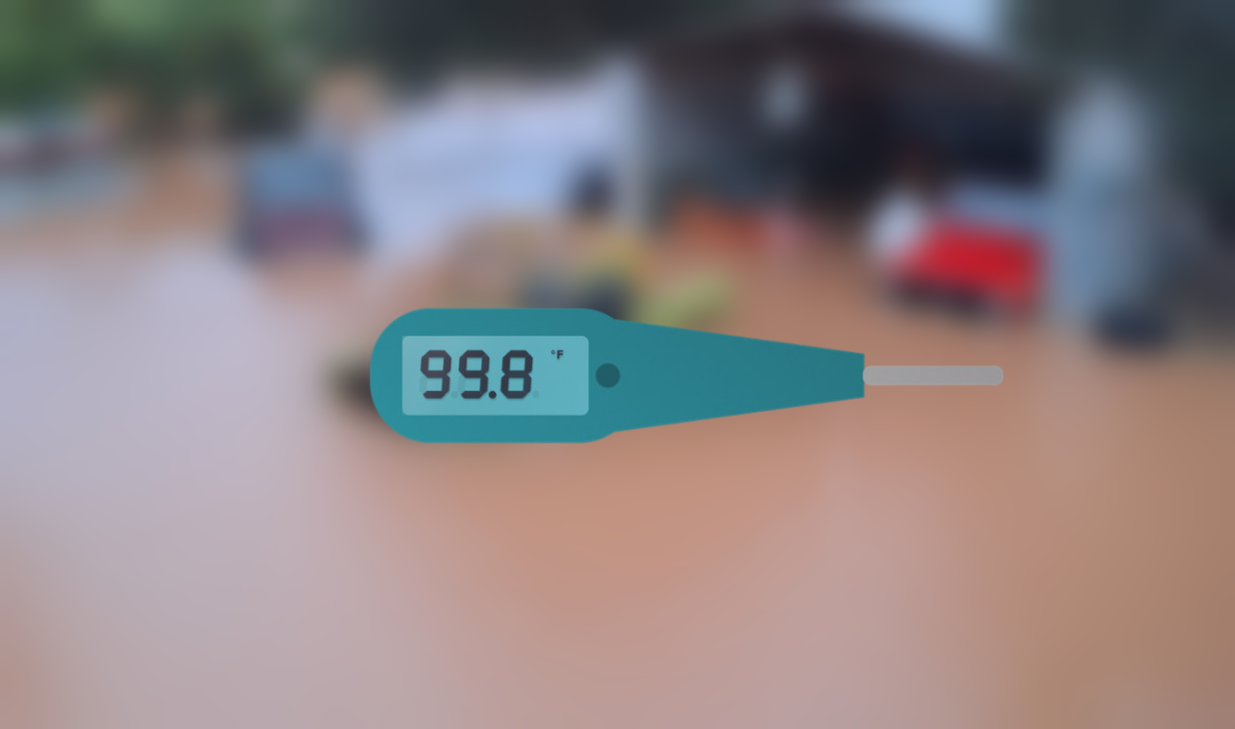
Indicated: 99.8 (°F)
